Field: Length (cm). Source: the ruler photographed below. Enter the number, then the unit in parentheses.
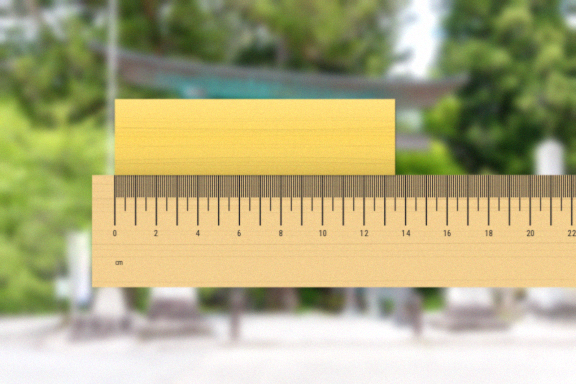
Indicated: 13.5 (cm)
